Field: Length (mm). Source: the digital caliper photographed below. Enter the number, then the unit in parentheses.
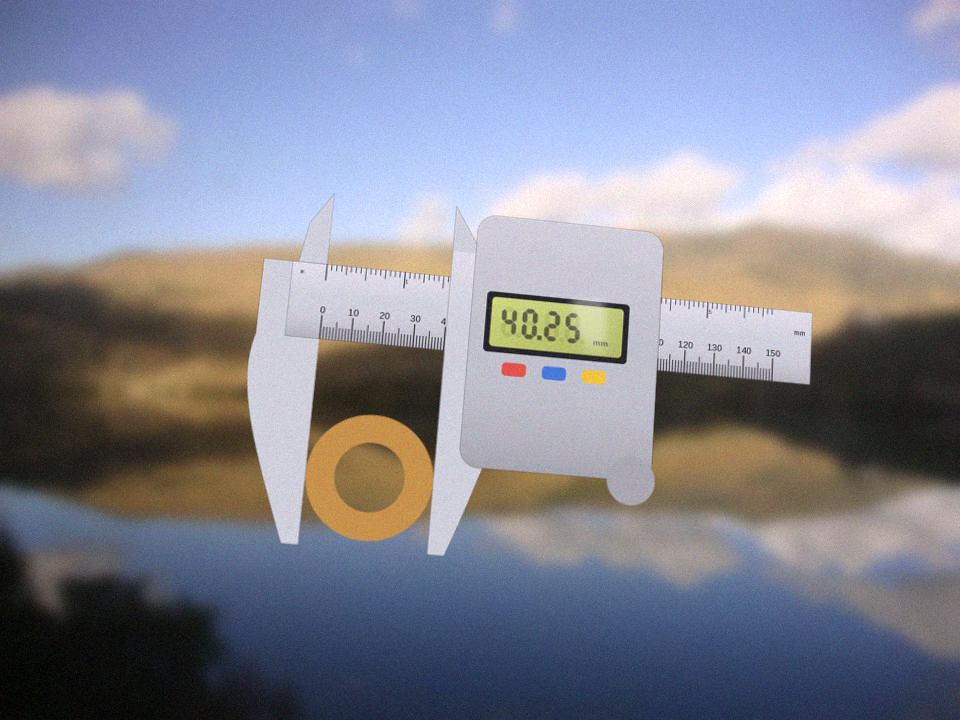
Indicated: 40.25 (mm)
